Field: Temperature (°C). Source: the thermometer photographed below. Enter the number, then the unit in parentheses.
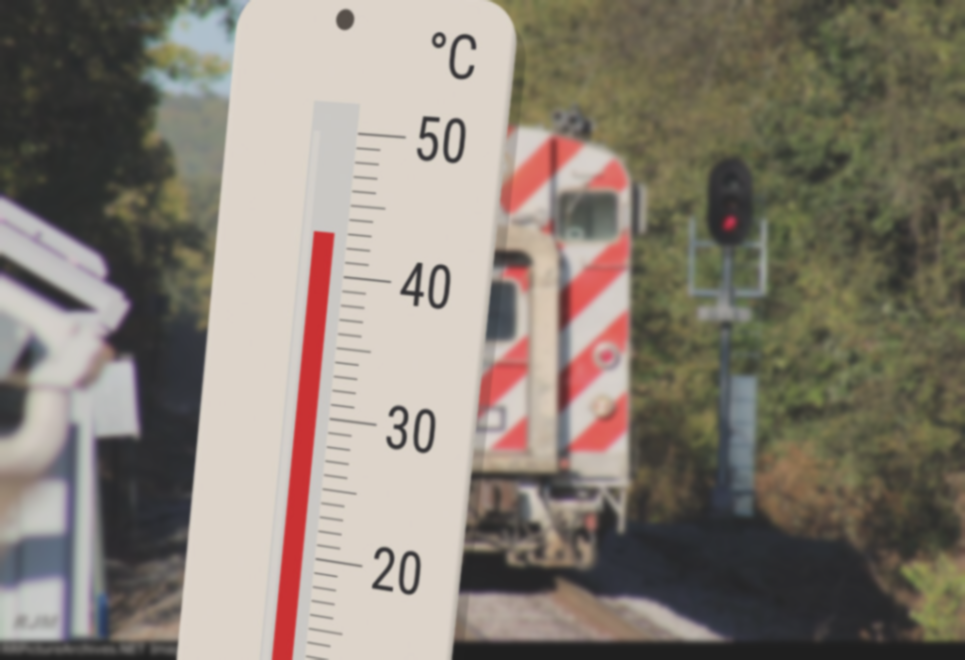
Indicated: 43 (°C)
